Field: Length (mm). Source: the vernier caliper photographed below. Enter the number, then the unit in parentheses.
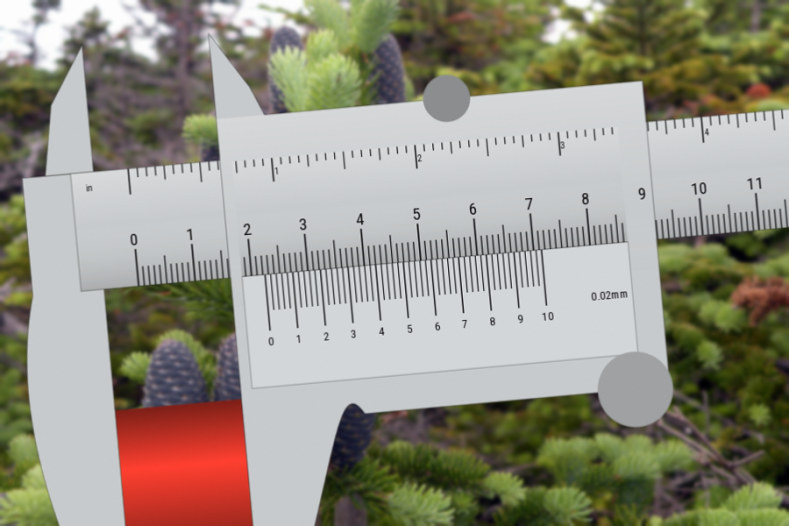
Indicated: 22.4 (mm)
